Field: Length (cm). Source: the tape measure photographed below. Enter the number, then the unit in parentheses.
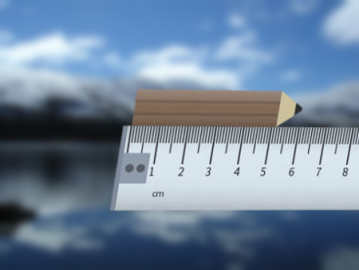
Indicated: 6 (cm)
